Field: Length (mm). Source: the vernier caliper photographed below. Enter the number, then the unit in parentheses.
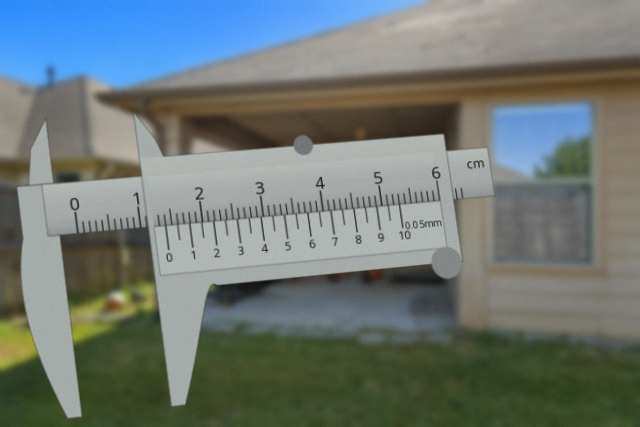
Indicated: 14.0 (mm)
